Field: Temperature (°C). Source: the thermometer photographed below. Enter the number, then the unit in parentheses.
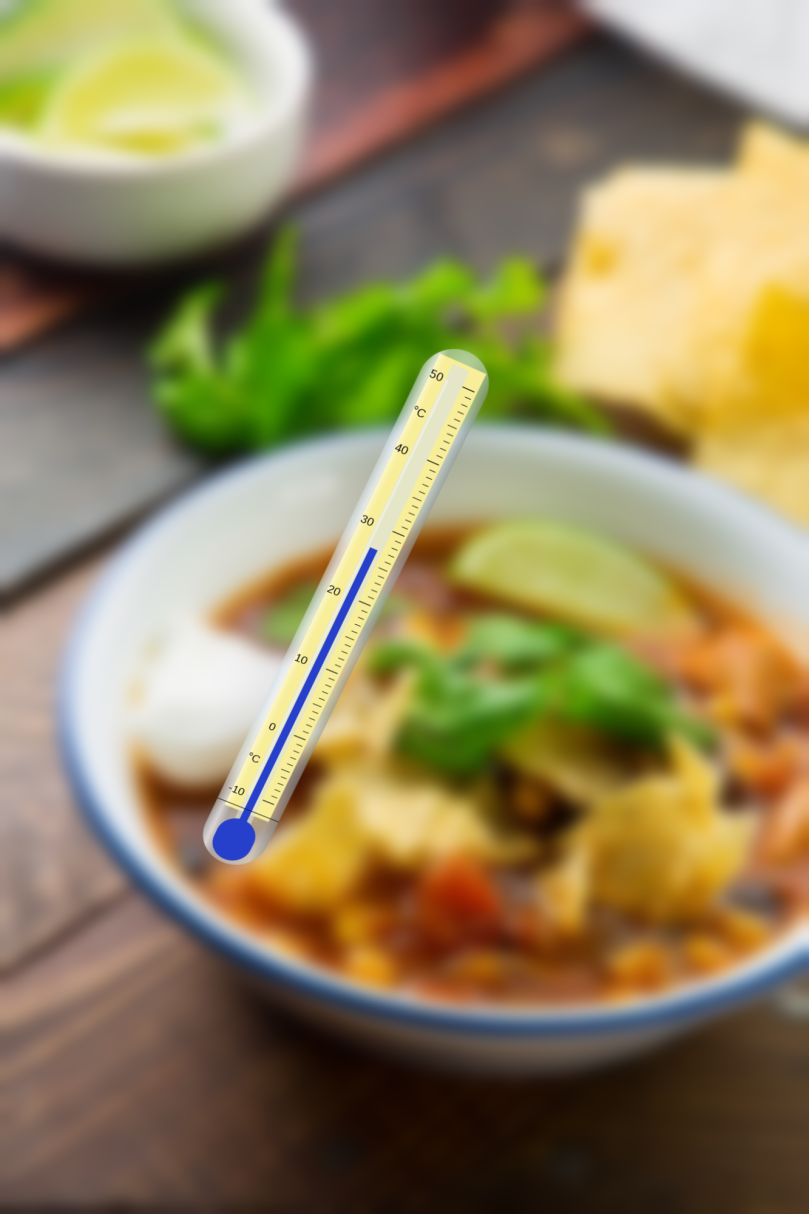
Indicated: 27 (°C)
